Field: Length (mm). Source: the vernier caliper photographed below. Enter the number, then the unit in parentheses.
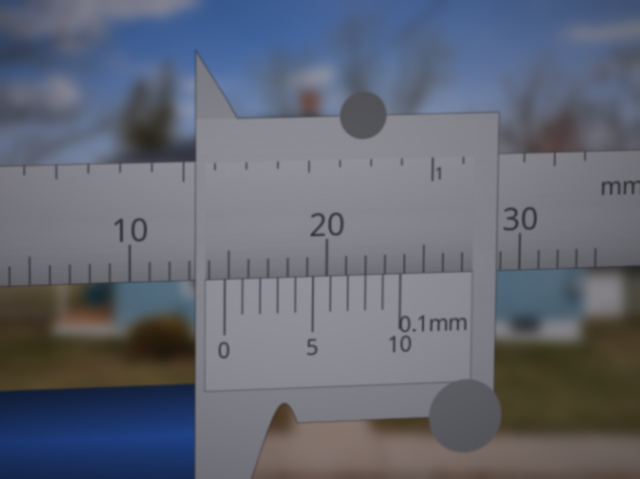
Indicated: 14.8 (mm)
